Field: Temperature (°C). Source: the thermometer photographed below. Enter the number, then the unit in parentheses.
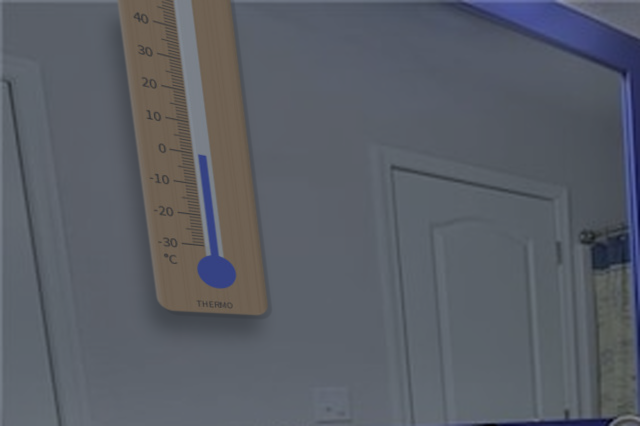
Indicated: 0 (°C)
